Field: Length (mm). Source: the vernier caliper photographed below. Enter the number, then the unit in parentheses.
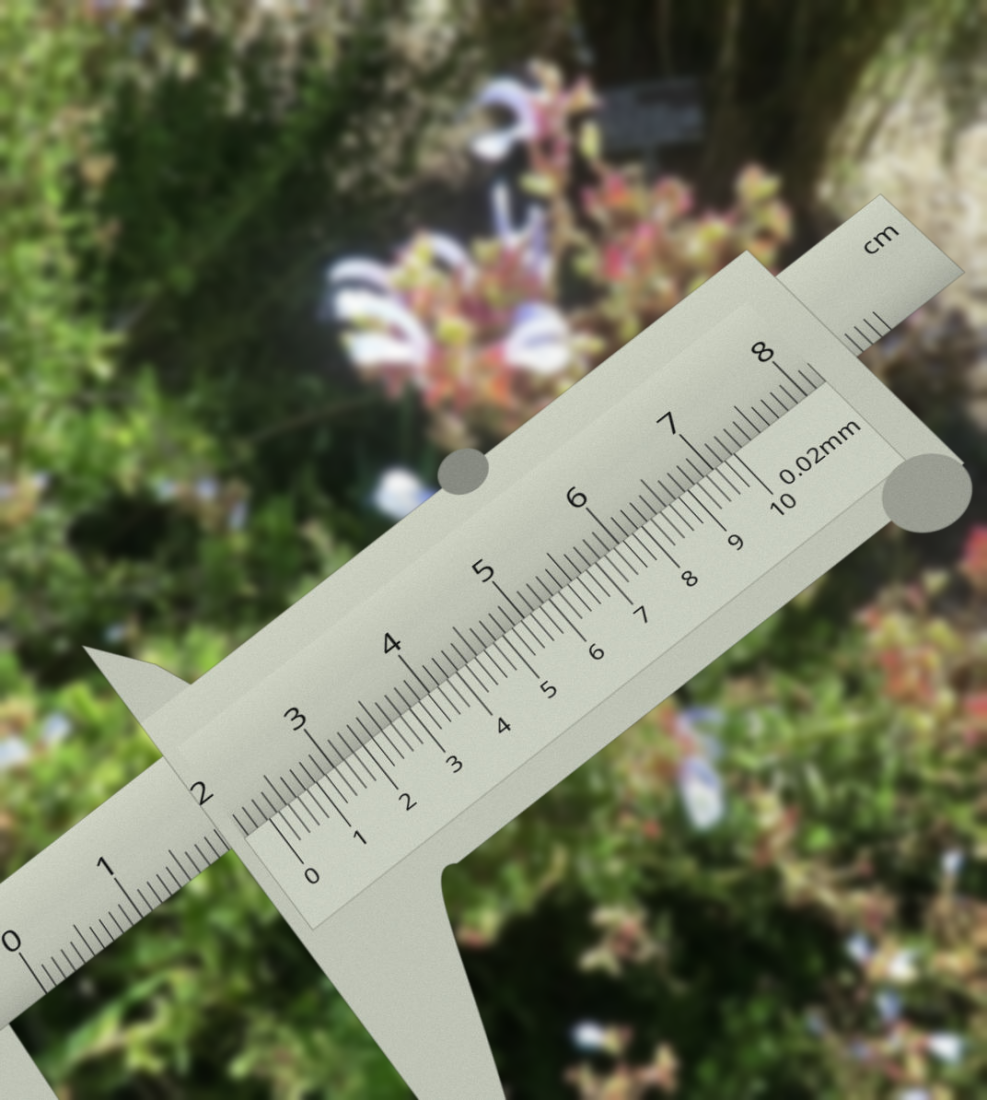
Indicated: 23.2 (mm)
